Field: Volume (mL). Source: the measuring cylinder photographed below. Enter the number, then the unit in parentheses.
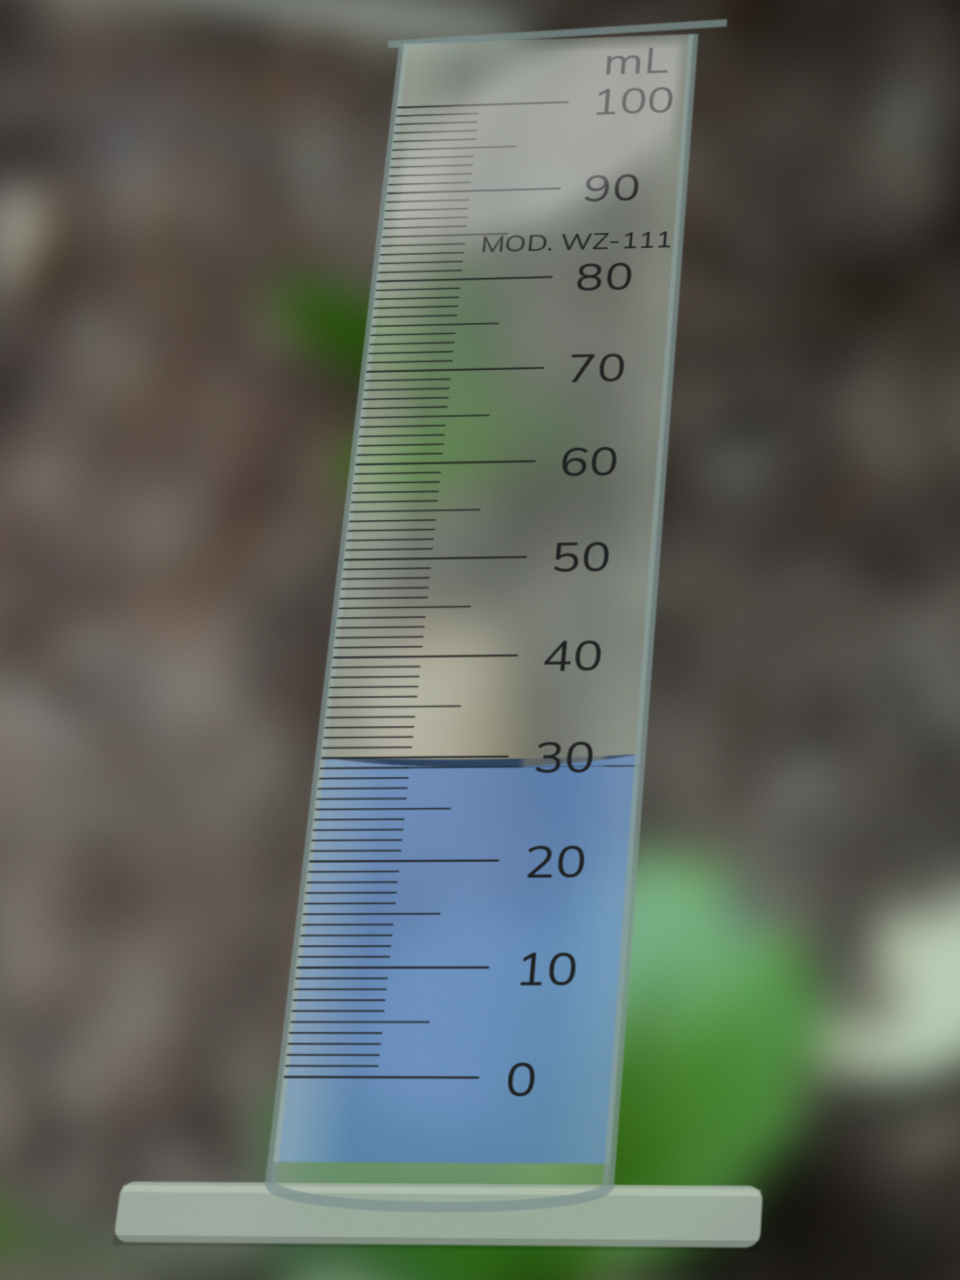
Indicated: 29 (mL)
